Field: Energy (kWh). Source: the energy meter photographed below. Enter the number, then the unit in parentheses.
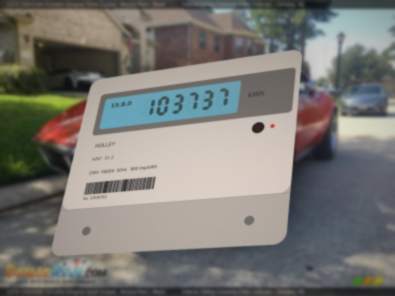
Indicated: 103737 (kWh)
